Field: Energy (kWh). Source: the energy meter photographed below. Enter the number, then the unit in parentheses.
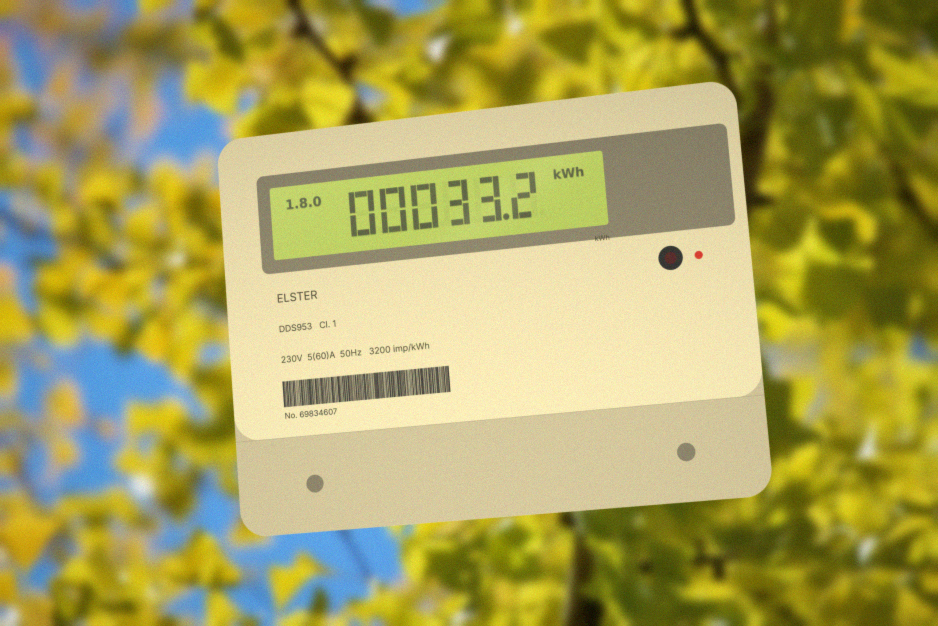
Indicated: 33.2 (kWh)
